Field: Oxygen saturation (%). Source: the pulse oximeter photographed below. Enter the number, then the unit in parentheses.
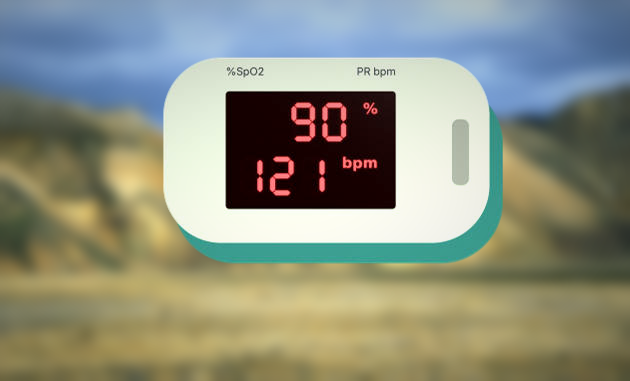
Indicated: 90 (%)
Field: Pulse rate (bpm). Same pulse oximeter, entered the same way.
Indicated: 121 (bpm)
